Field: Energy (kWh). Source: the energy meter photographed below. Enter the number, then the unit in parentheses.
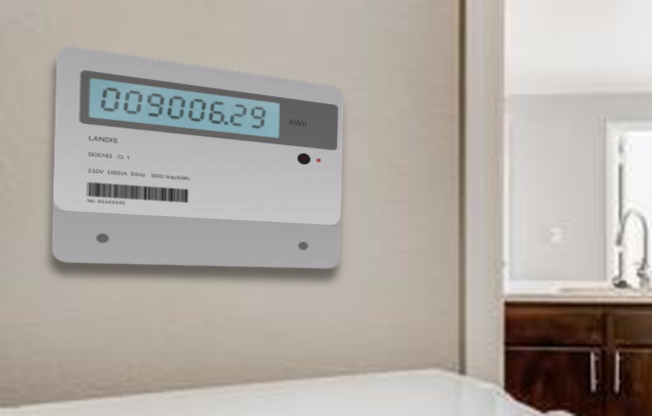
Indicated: 9006.29 (kWh)
